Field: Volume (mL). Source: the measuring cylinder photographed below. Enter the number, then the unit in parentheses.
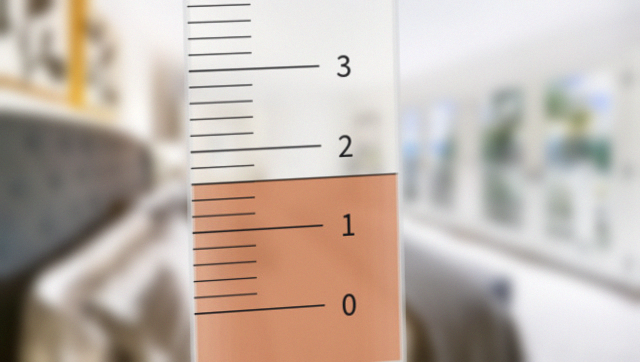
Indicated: 1.6 (mL)
